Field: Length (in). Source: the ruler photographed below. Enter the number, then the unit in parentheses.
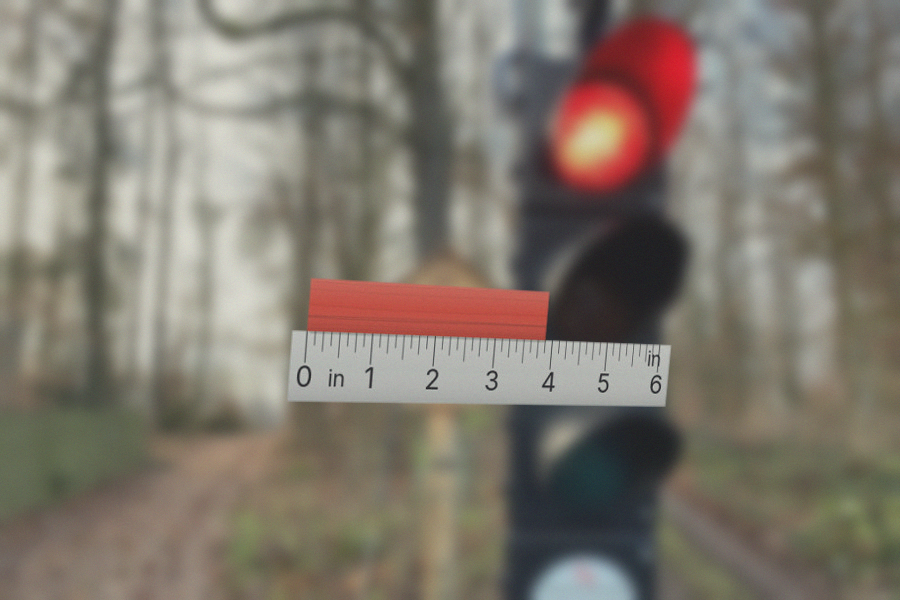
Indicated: 3.875 (in)
